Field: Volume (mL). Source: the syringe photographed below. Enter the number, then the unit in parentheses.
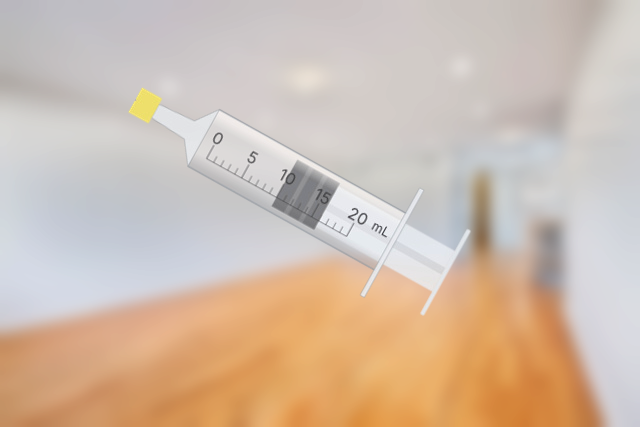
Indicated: 10 (mL)
